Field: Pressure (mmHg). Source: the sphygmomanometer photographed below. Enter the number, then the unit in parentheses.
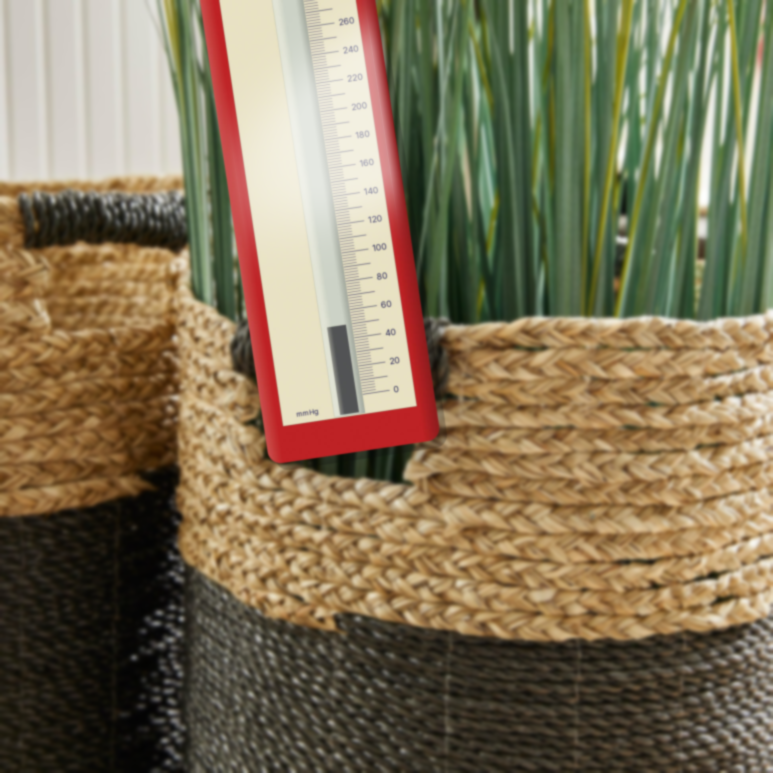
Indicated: 50 (mmHg)
